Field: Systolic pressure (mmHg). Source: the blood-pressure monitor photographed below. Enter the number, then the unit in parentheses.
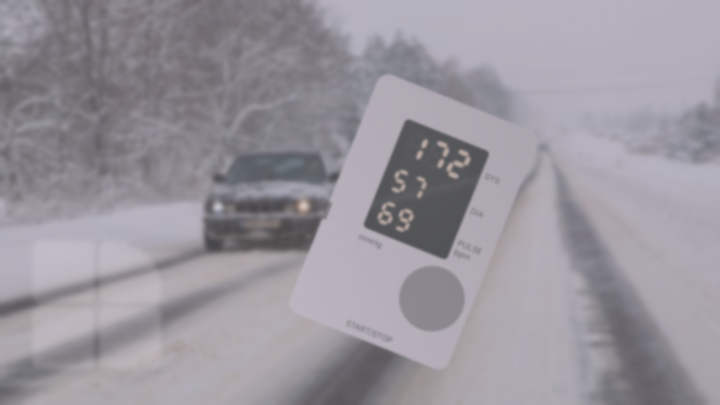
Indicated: 172 (mmHg)
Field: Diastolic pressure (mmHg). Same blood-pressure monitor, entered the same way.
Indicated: 57 (mmHg)
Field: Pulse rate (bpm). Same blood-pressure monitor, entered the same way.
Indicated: 69 (bpm)
